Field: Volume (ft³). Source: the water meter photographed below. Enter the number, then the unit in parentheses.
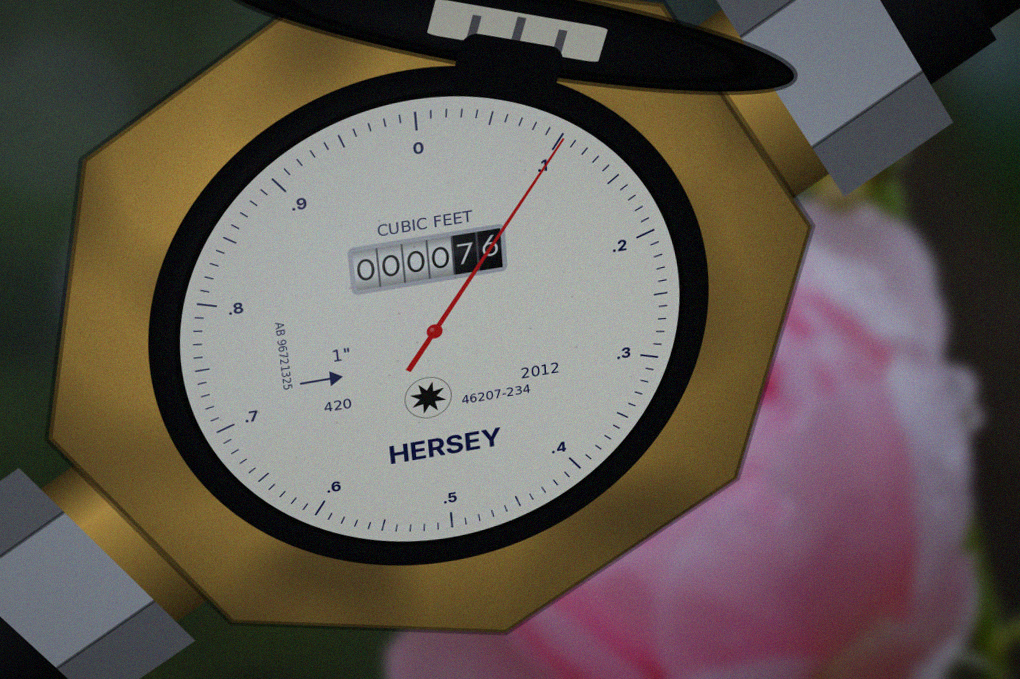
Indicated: 76.10 (ft³)
